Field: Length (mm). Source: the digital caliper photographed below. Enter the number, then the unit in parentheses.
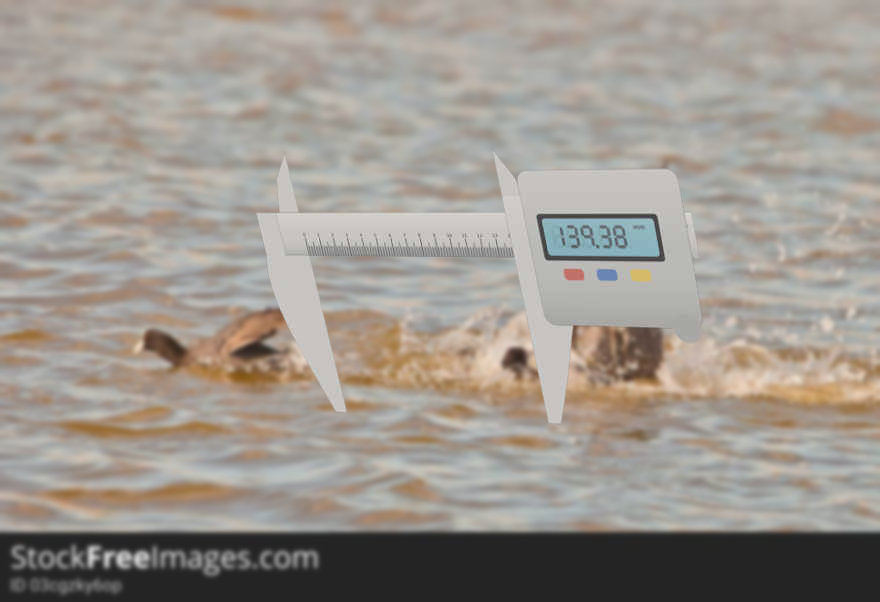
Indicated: 139.38 (mm)
